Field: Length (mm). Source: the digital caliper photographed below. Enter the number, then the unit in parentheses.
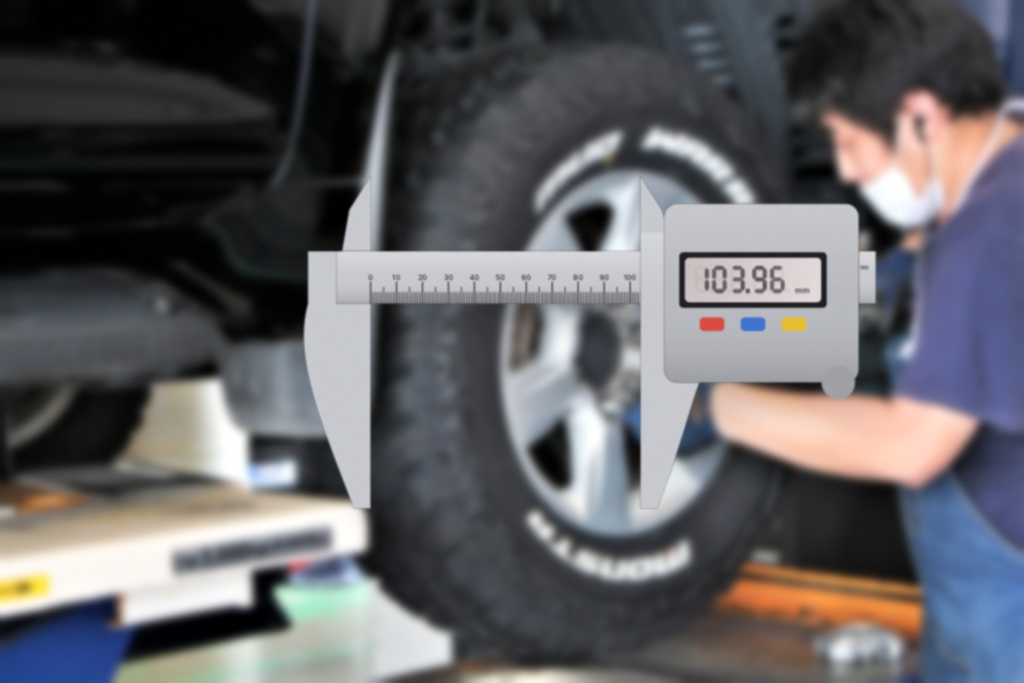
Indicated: 103.96 (mm)
